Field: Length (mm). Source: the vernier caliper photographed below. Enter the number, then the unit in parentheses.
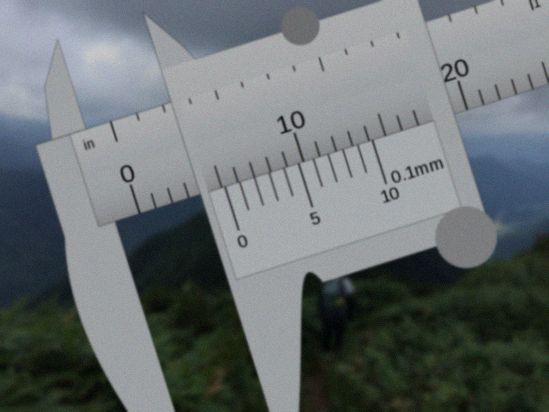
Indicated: 5.2 (mm)
